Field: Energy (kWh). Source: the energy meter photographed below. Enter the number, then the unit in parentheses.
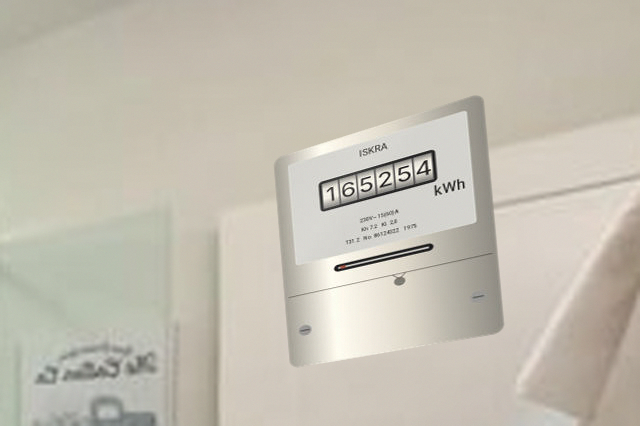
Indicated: 165254 (kWh)
